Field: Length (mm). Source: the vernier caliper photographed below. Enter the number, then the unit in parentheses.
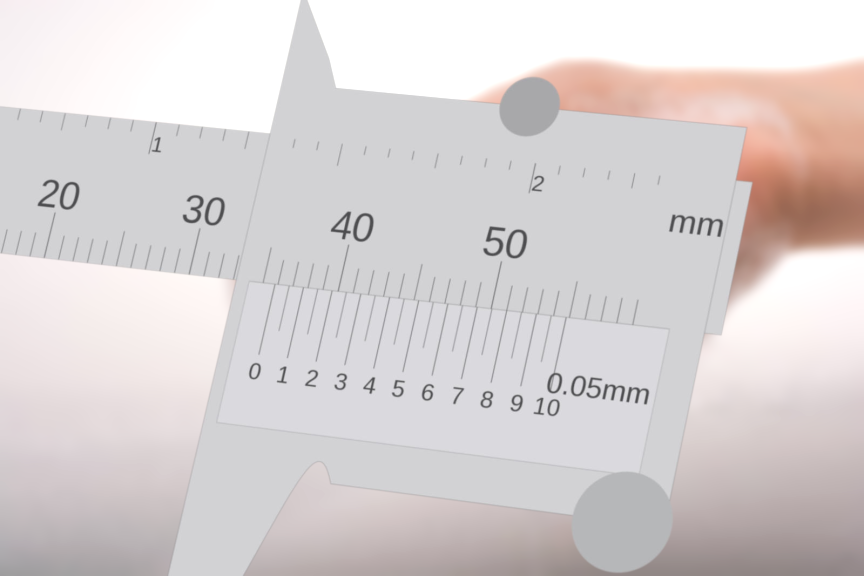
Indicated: 35.8 (mm)
